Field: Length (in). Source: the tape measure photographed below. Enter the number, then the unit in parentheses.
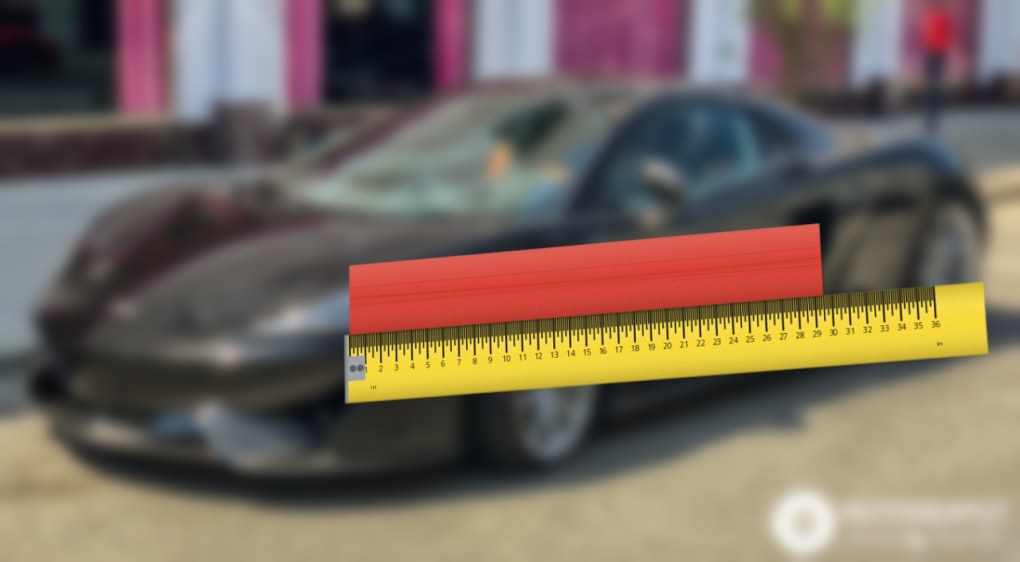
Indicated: 29.5 (in)
